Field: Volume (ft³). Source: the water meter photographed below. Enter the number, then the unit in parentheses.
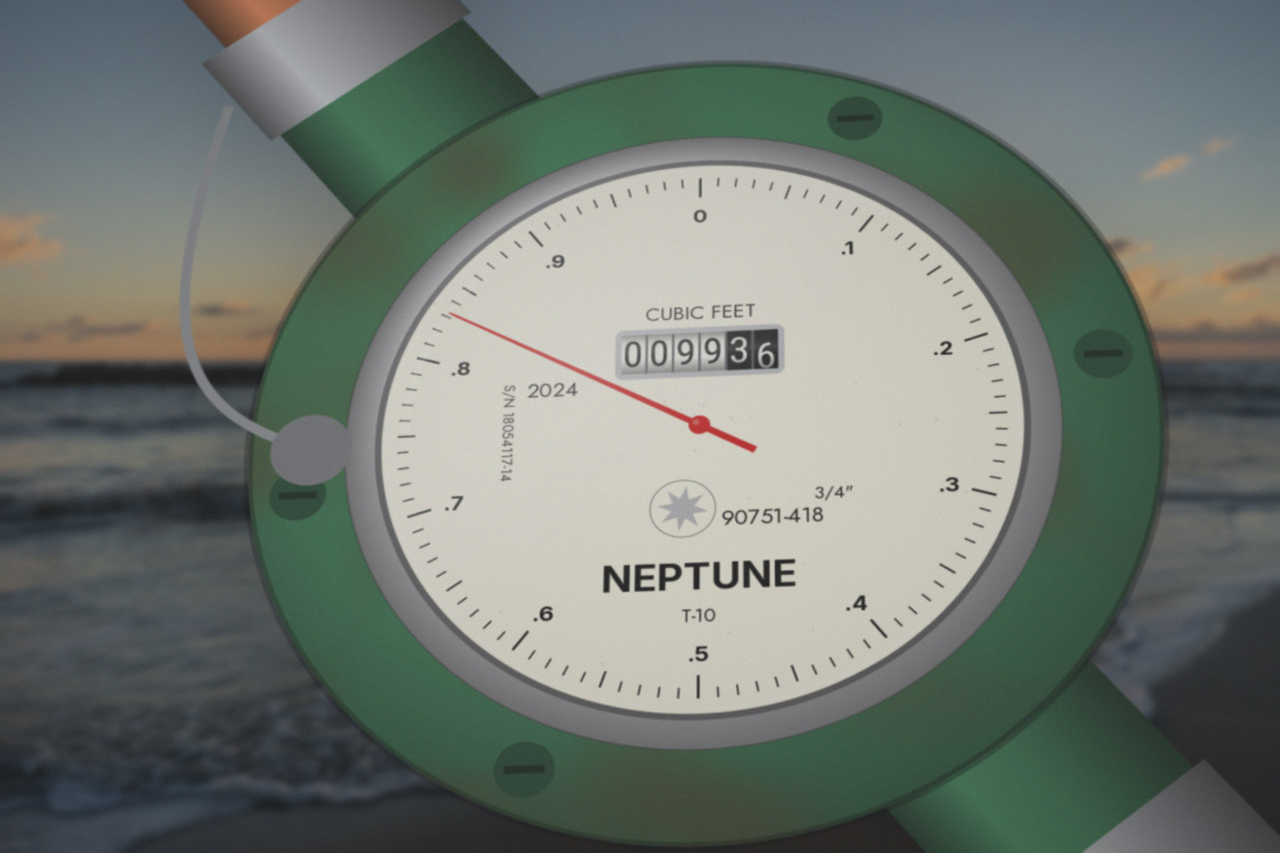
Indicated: 9935.83 (ft³)
